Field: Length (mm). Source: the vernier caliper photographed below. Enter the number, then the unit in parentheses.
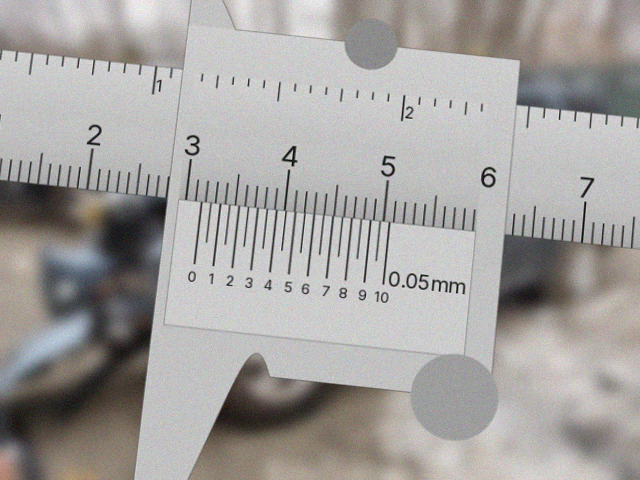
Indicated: 31.6 (mm)
